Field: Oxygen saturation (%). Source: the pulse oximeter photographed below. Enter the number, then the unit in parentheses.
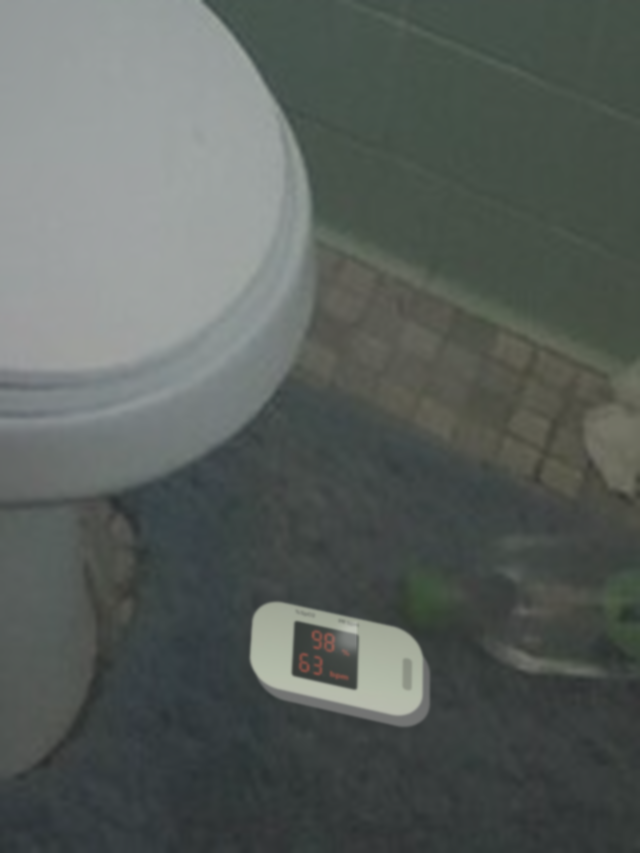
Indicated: 98 (%)
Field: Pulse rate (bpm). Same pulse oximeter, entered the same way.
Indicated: 63 (bpm)
